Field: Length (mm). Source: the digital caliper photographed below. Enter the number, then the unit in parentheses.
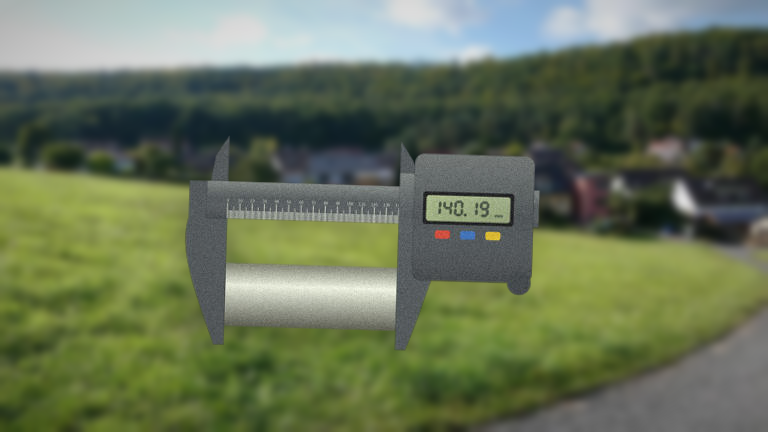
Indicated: 140.19 (mm)
